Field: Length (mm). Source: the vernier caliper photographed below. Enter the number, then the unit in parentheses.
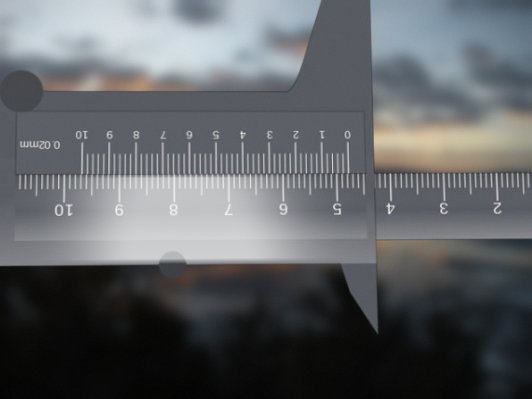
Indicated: 47.8 (mm)
